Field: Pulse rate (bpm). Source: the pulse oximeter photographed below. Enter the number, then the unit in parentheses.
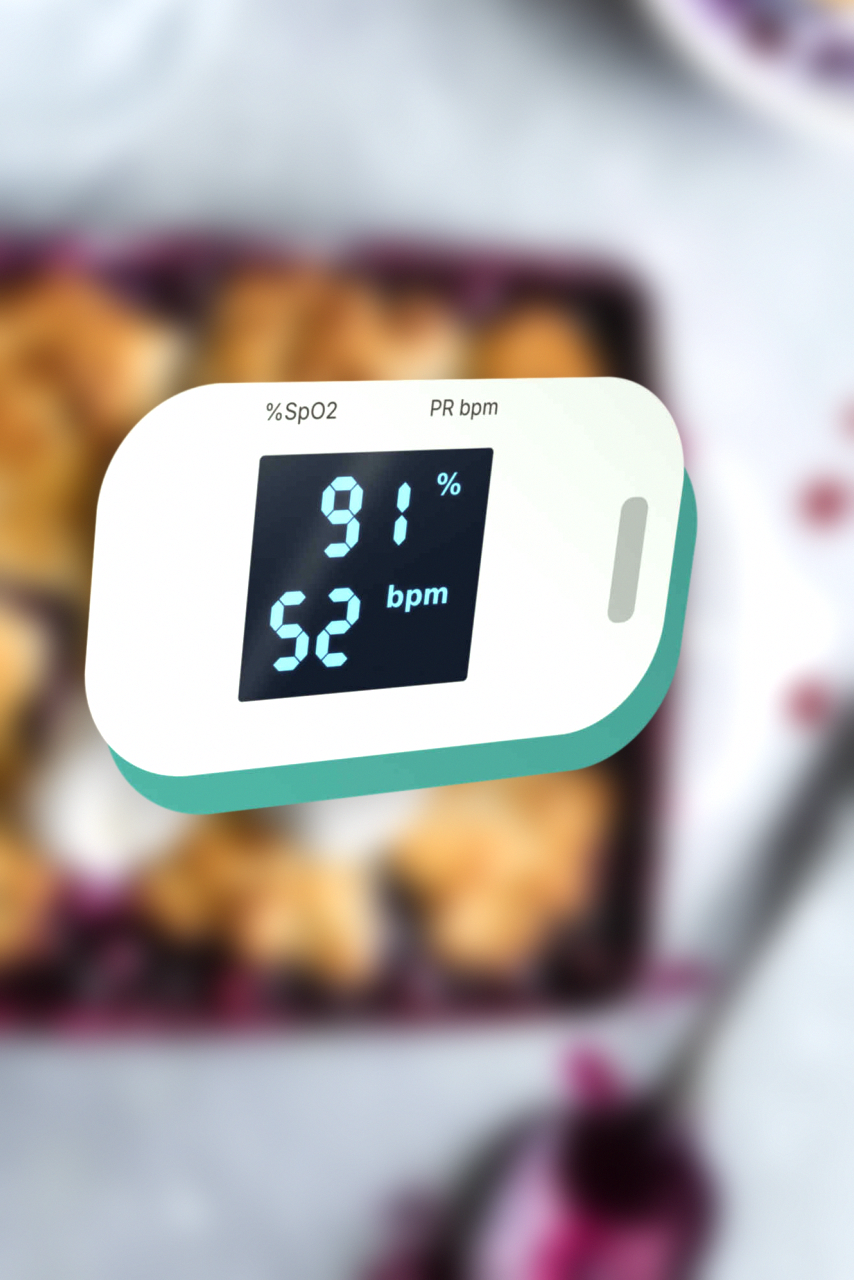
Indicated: 52 (bpm)
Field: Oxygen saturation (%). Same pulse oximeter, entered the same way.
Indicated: 91 (%)
